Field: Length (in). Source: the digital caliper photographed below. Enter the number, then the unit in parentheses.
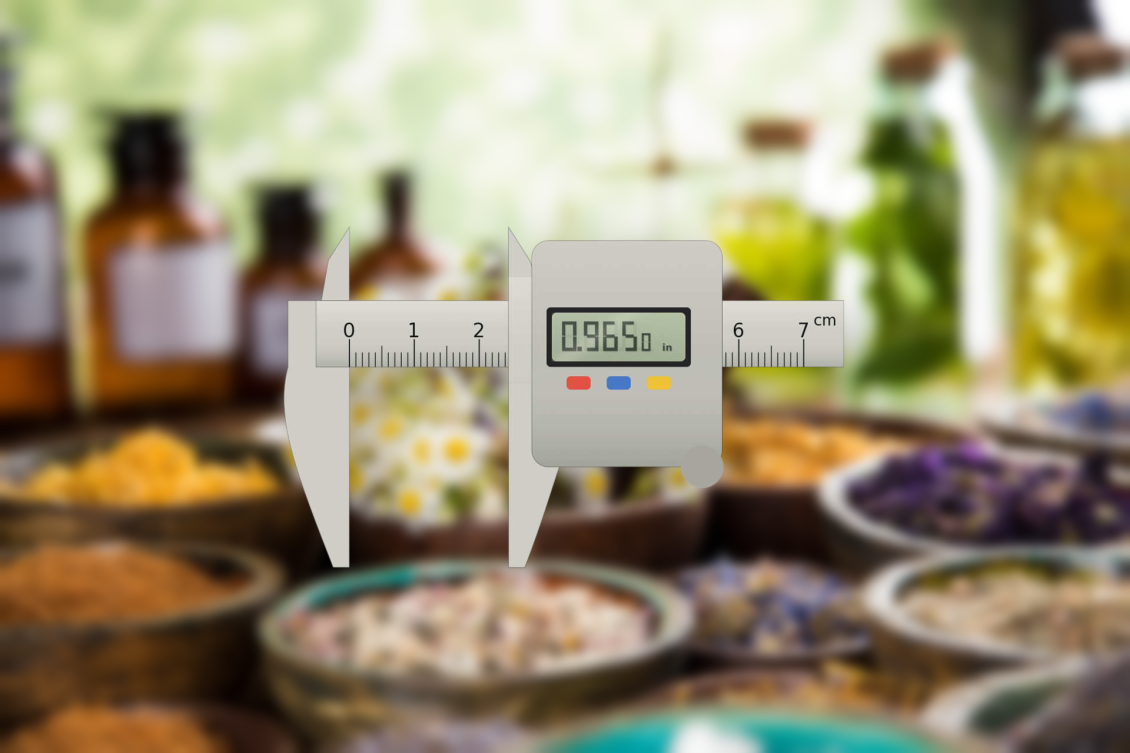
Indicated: 0.9650 (in)
